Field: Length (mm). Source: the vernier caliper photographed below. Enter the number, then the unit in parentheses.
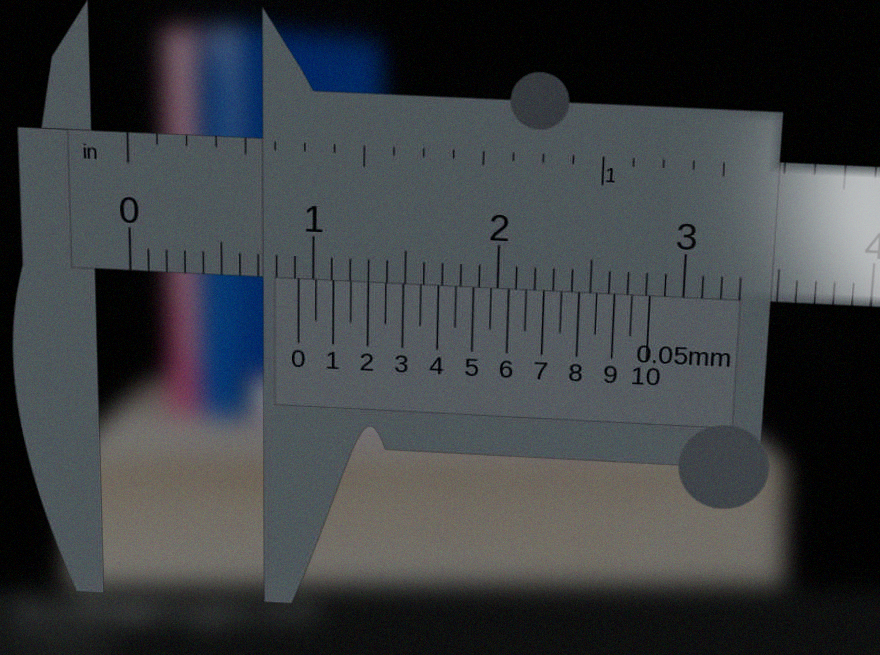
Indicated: 9.2 (mm)
